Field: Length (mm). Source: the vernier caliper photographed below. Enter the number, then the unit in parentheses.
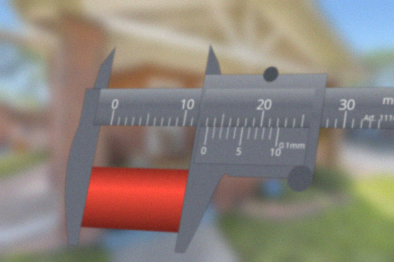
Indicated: 13.2 (mm)
